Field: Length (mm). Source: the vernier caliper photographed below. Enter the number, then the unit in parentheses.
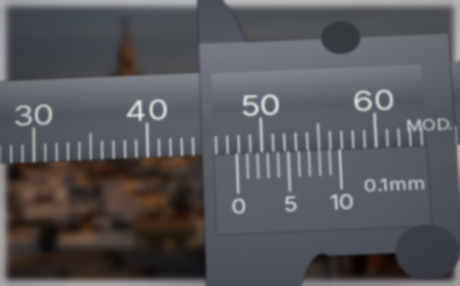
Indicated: 47.8 (mm)
